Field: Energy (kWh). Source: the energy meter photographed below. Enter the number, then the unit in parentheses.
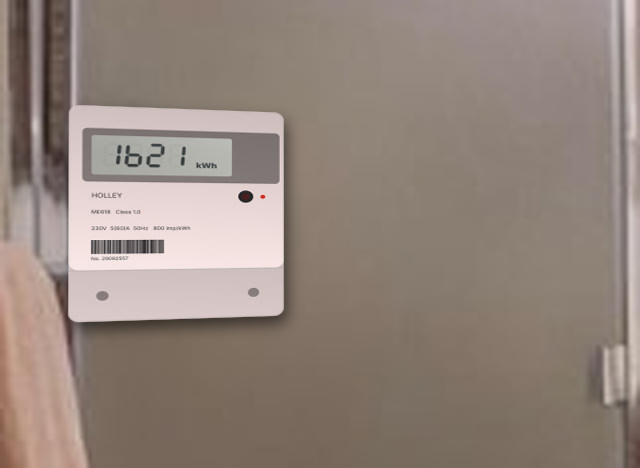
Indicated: 1621 (kWh)
